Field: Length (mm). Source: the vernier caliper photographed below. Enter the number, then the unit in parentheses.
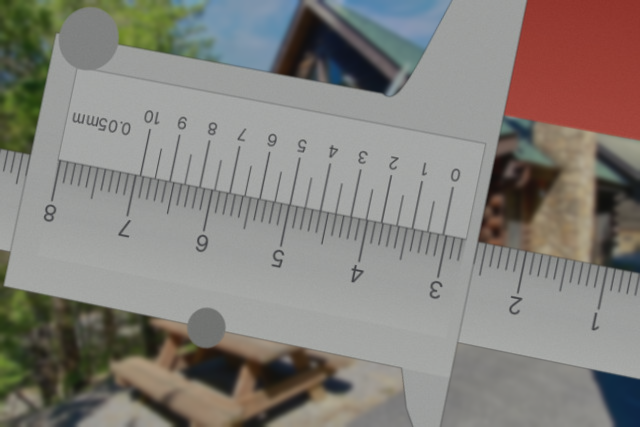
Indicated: 30.4 (mm)
